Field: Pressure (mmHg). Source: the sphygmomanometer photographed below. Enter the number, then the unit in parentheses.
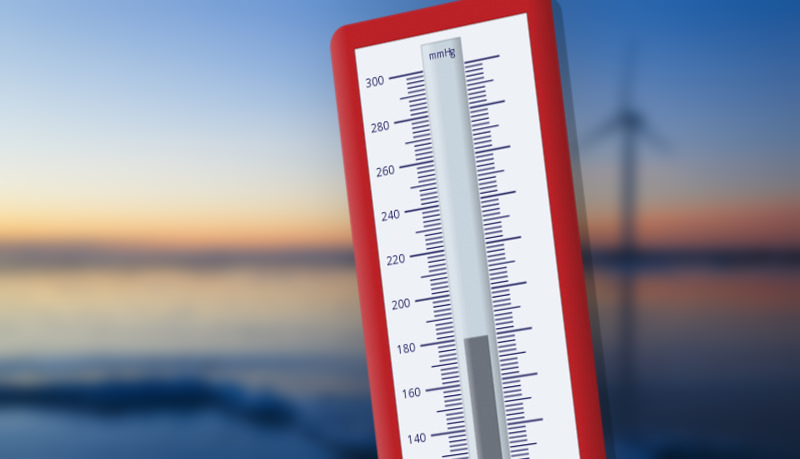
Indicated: 180 (mmHg)
